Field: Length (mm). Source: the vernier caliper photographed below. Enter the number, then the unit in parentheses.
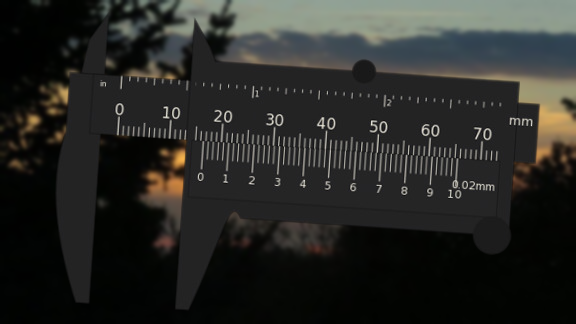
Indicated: 16.5 (mm)
